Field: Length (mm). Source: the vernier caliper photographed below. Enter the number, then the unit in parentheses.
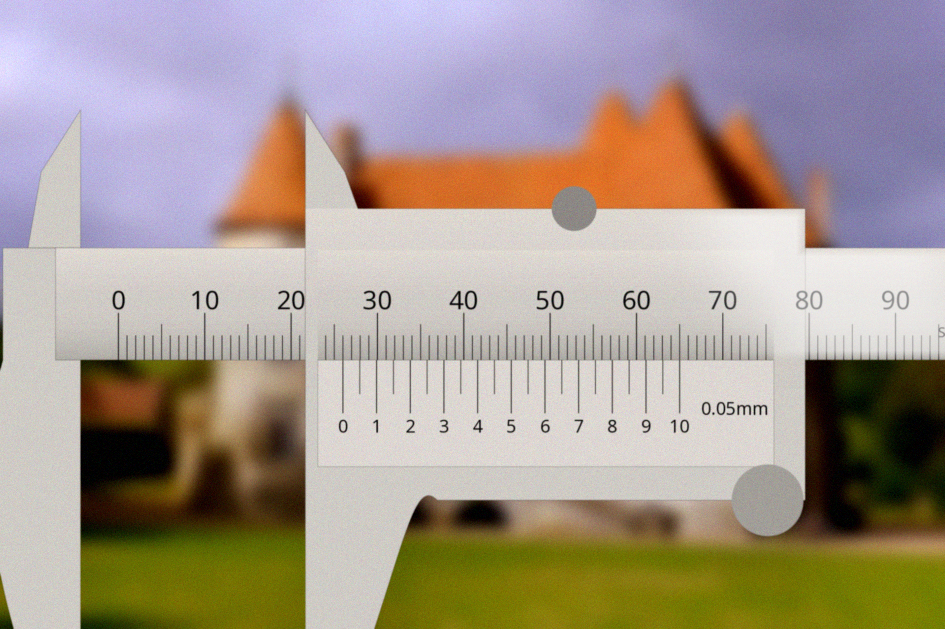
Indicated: 26.0 (mm)
